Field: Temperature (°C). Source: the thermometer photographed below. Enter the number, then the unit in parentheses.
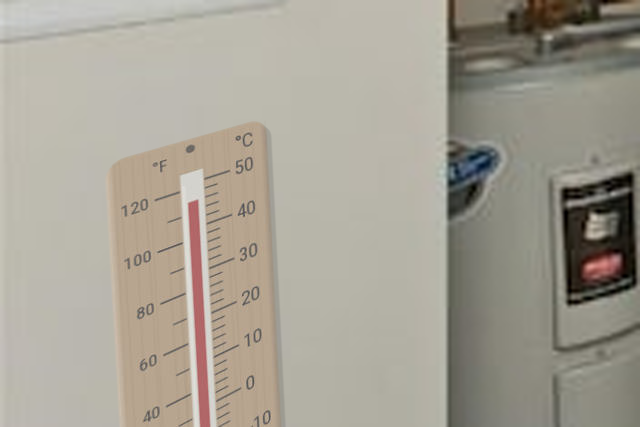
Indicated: 46 (°C)
